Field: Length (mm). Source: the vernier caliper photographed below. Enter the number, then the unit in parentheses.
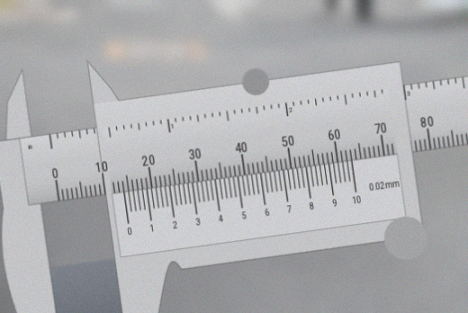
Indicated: 14.0 (mm)
